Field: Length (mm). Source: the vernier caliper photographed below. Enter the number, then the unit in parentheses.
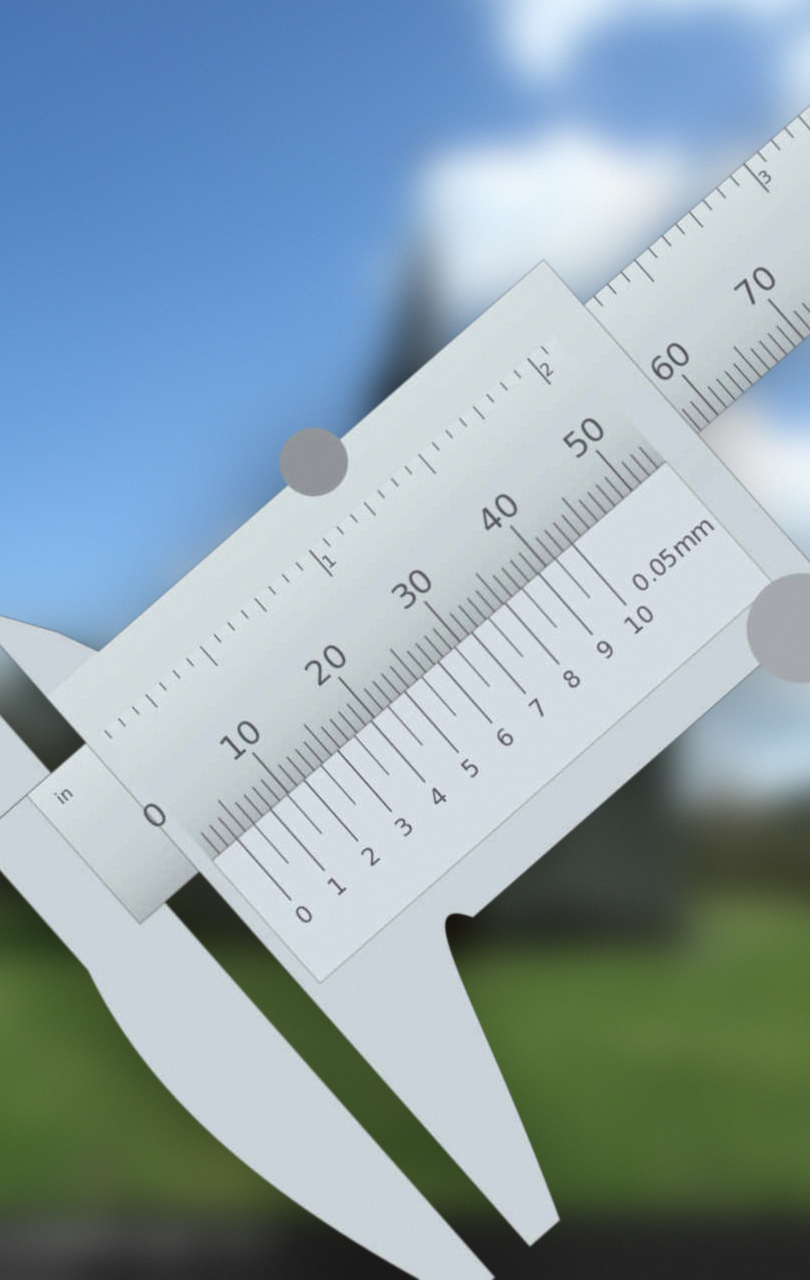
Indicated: 4.0 (mm)
